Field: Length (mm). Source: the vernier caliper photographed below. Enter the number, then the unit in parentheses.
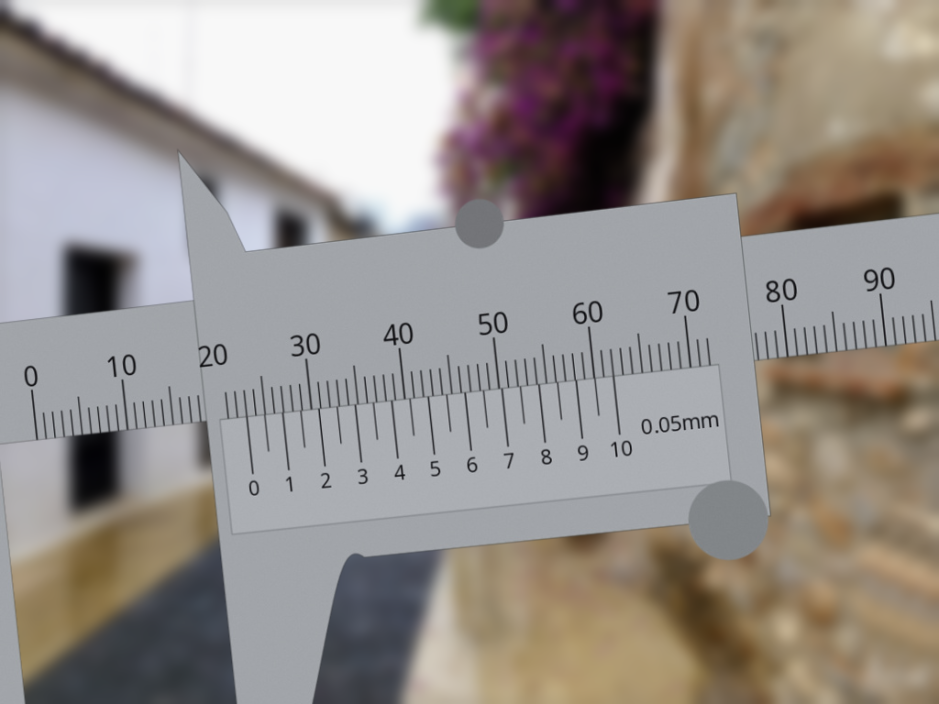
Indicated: 23.0 (mm)
